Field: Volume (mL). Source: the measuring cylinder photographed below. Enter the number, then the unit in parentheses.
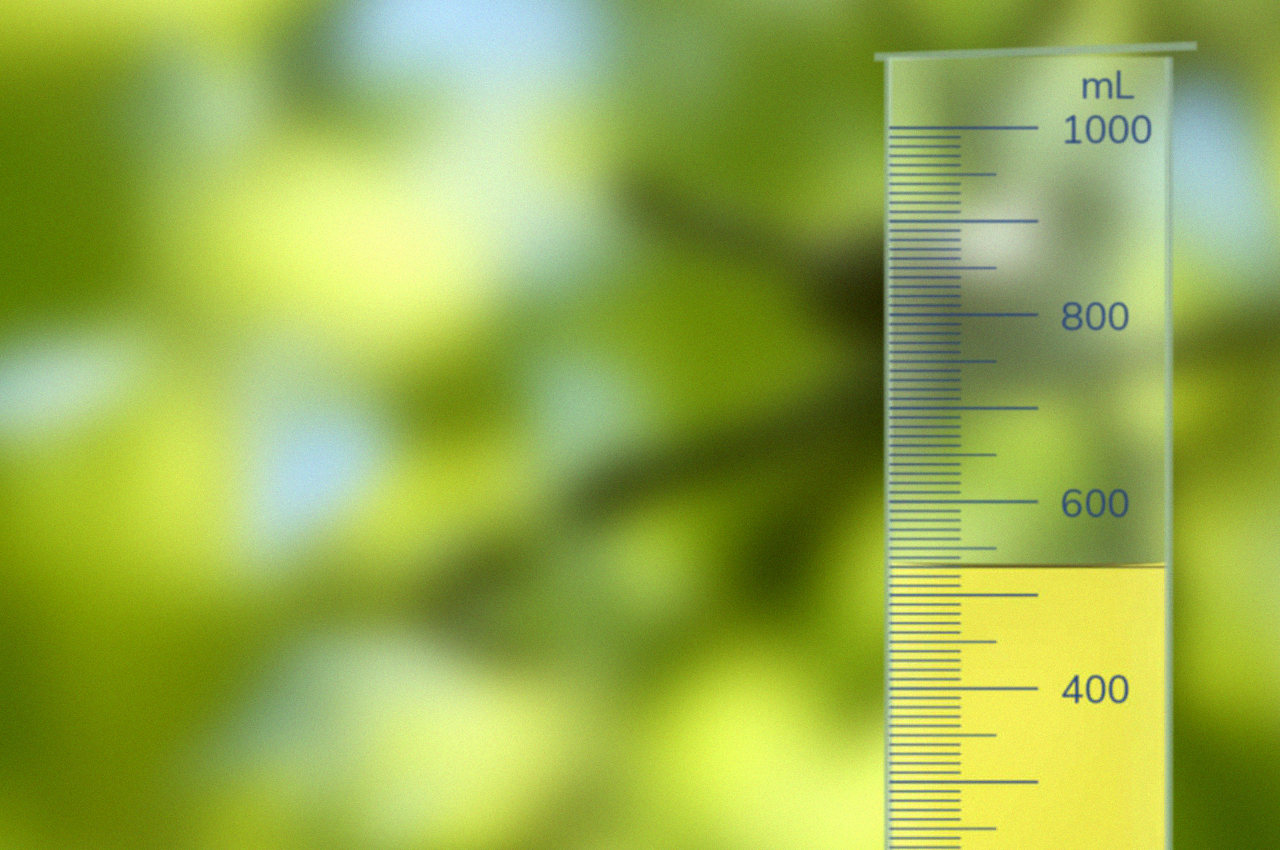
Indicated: 530 (mL)
